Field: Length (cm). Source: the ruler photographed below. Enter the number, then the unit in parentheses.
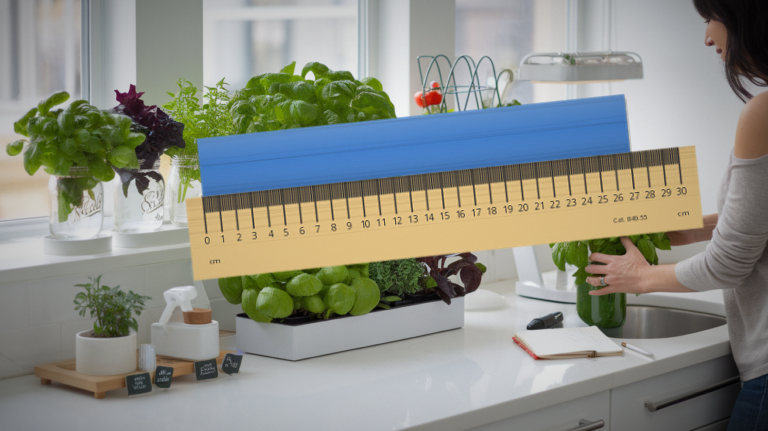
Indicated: 27 (cm)
